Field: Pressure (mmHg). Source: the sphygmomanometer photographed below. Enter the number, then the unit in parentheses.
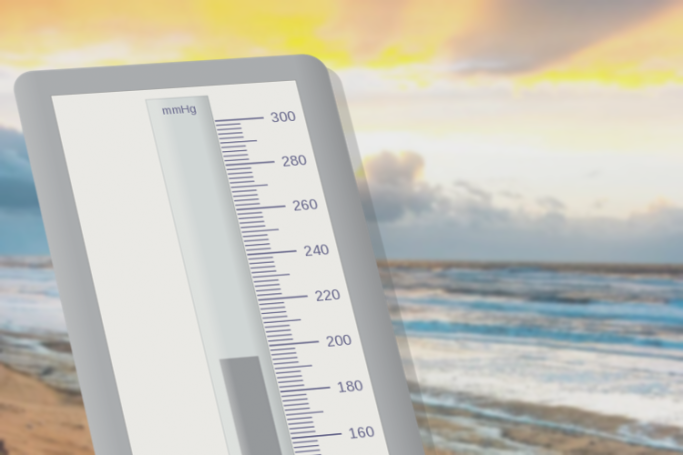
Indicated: 196 (mmHg)
